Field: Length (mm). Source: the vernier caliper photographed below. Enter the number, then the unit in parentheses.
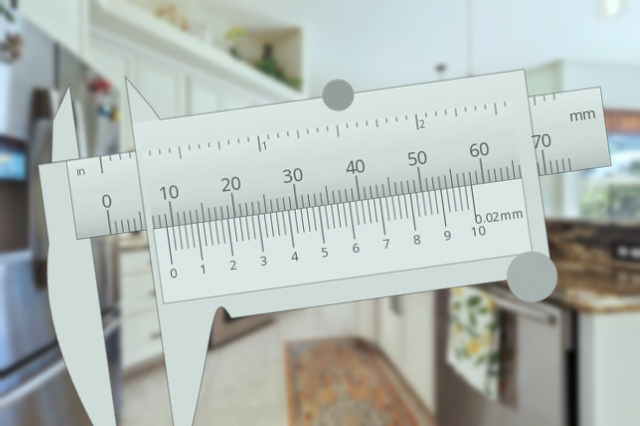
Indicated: 9.0 (mm)
